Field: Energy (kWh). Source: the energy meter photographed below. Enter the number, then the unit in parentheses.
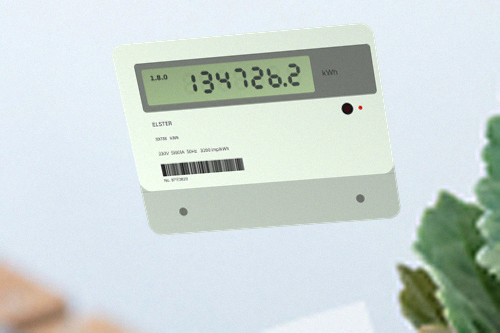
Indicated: 134726.2 (kWh)
